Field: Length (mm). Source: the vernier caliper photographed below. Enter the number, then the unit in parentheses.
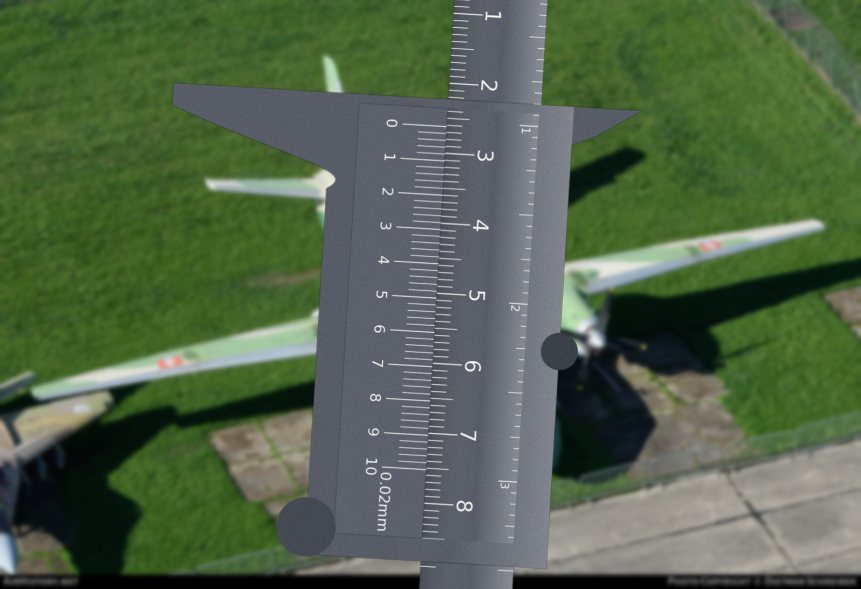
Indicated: 26.2 (mm)
